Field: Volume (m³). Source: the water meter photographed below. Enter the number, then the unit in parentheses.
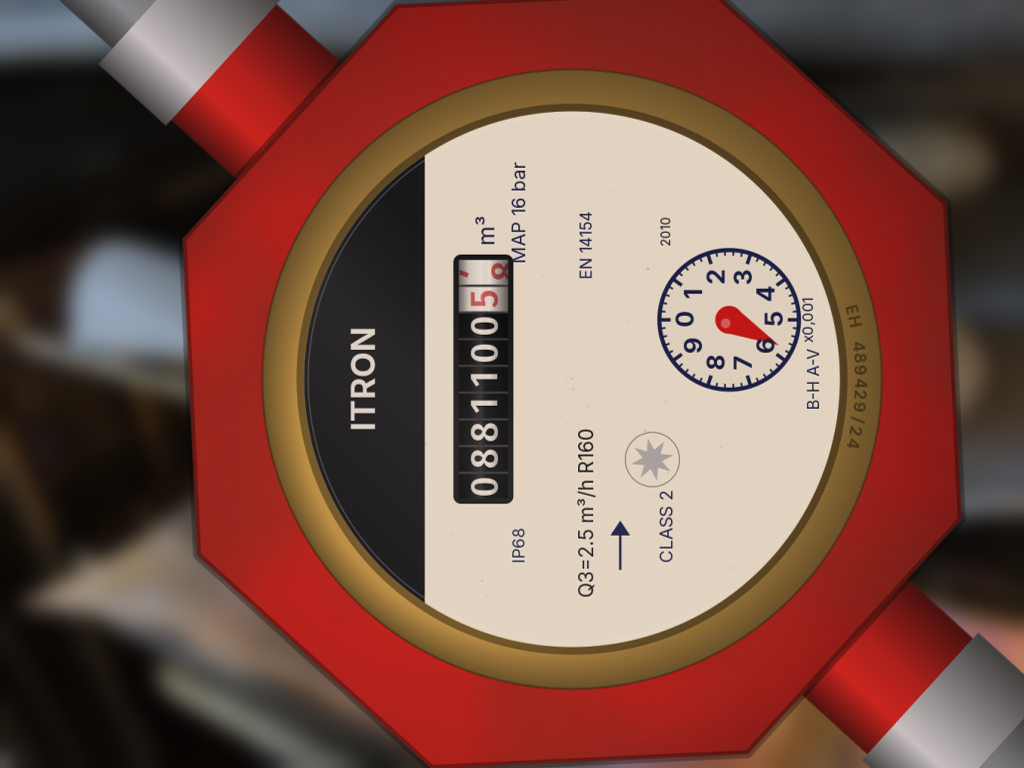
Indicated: 881100.575 (m³)
